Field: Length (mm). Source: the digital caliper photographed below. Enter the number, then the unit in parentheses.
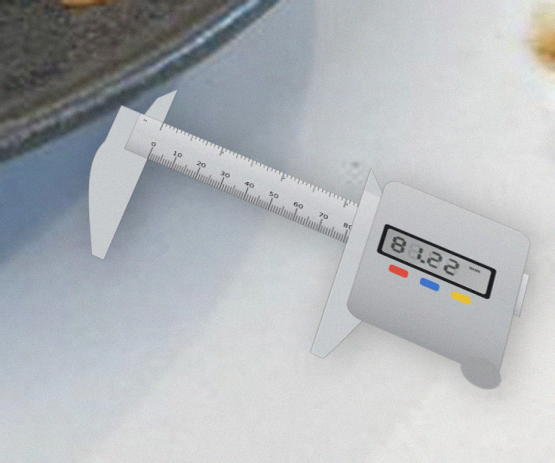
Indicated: 81.22 (mm)
